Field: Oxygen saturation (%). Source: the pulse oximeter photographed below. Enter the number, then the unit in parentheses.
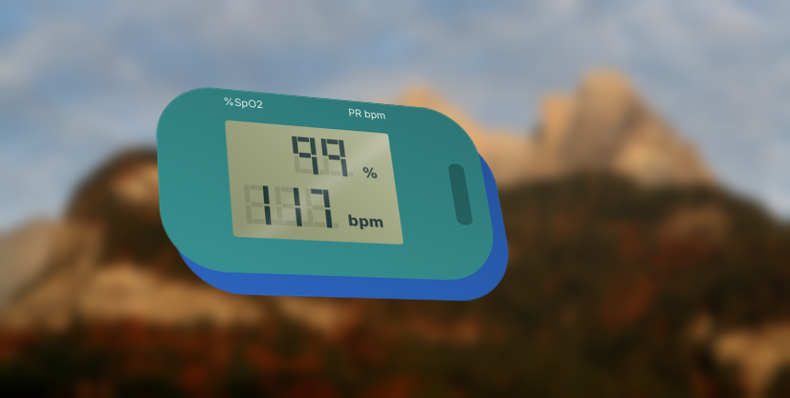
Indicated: 99 (%)
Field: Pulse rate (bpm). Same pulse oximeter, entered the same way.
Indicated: 117 (bpm)
